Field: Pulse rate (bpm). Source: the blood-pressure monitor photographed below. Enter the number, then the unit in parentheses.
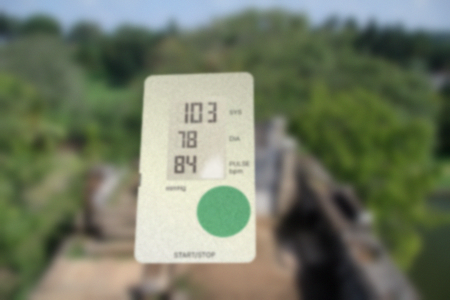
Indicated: 84 (bpm)
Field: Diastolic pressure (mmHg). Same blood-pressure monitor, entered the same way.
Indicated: 78 (mmHg)
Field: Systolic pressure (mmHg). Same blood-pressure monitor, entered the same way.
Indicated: 103 (mmHg)
